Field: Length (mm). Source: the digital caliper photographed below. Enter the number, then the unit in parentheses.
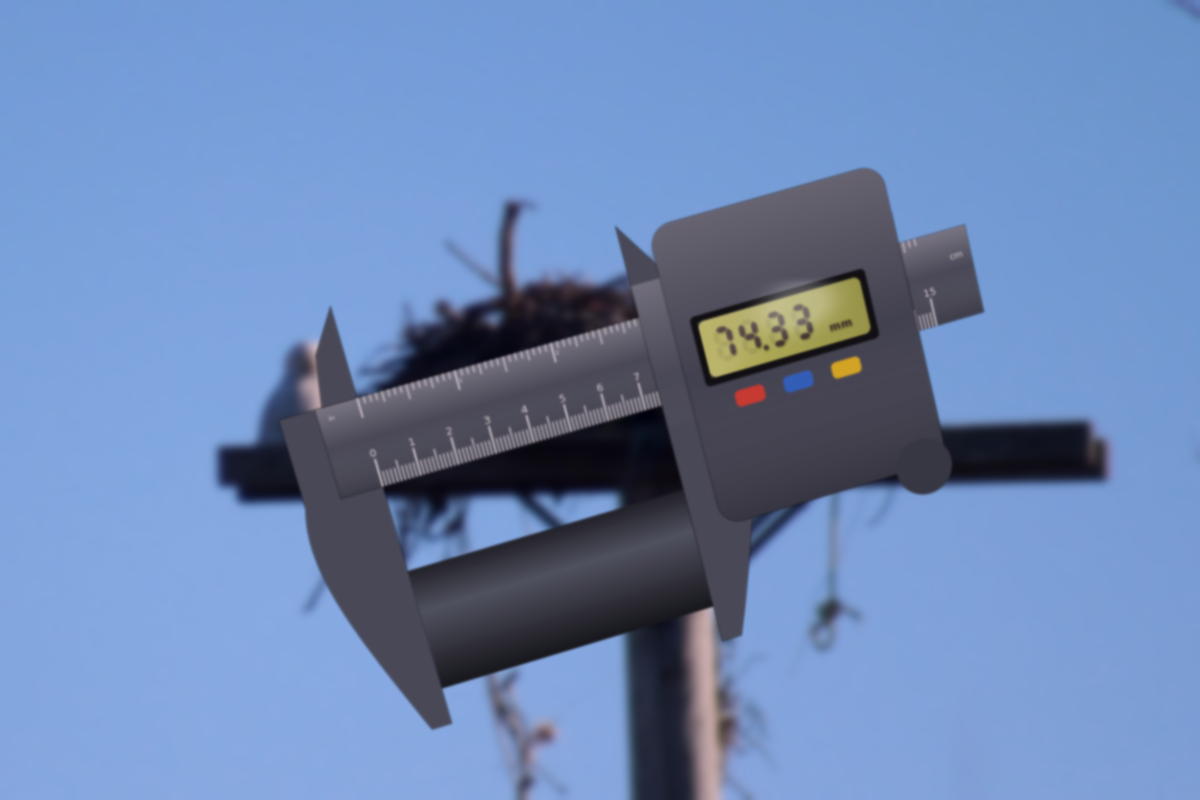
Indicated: 74.33 (mm)
